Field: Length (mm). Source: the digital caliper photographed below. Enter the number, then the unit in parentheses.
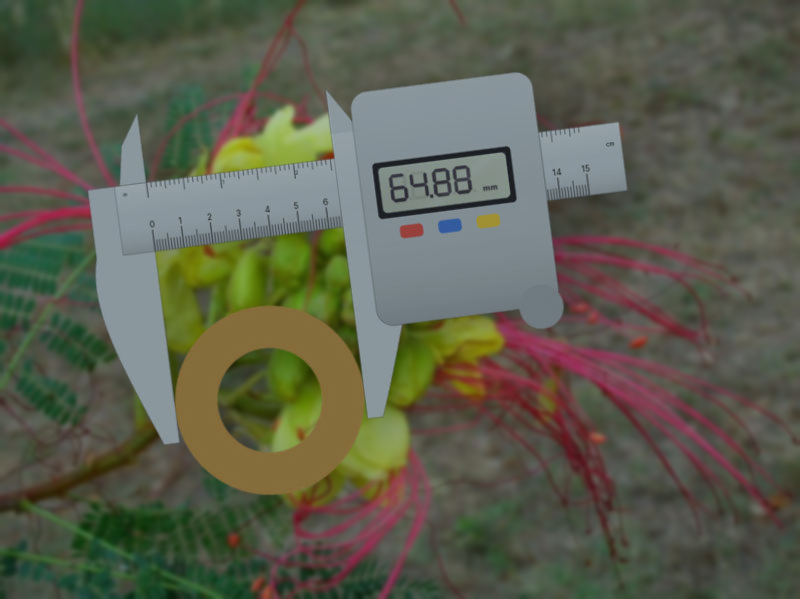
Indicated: 64.88 (mm)
